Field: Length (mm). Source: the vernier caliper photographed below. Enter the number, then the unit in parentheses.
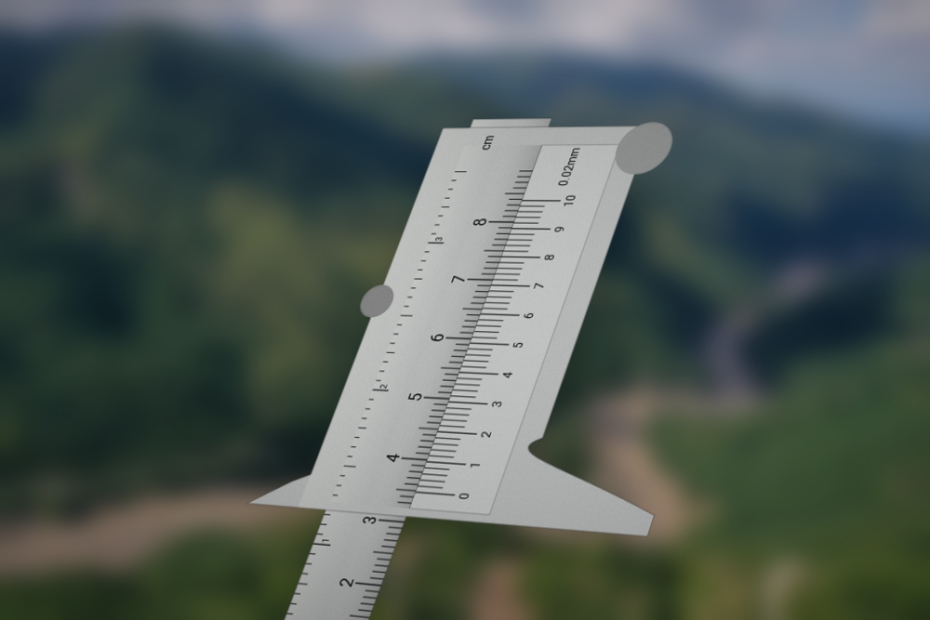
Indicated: 34.8 (mm)
